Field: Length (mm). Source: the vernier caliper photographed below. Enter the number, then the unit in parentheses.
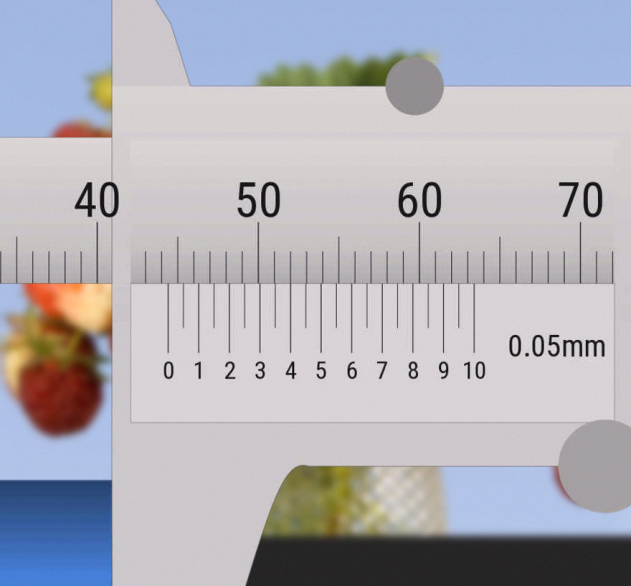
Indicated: 44.4 (mm)
